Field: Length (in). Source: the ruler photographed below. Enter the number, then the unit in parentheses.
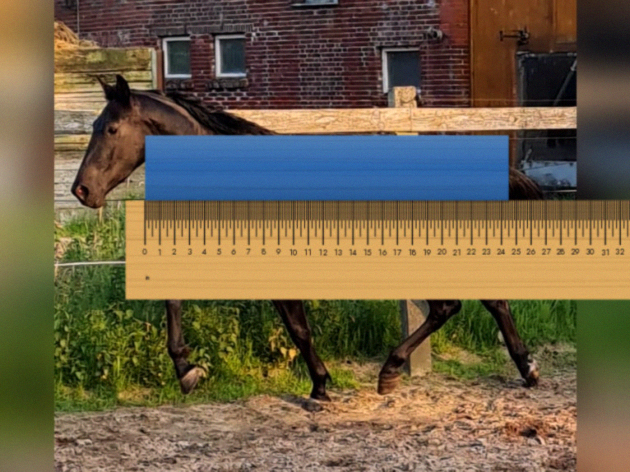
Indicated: 24.5 (in)
